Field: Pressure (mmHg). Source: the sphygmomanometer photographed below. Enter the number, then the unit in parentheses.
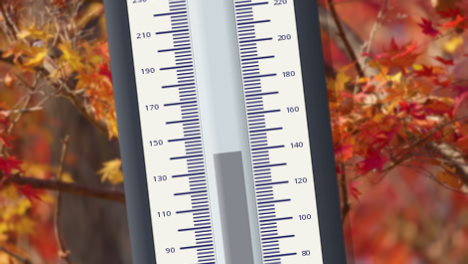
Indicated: 140 (mmHg)
